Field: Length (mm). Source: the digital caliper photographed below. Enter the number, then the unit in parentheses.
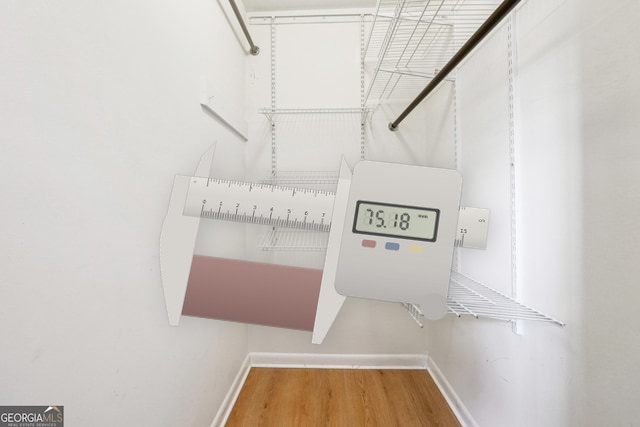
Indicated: 75.18 (mm)
